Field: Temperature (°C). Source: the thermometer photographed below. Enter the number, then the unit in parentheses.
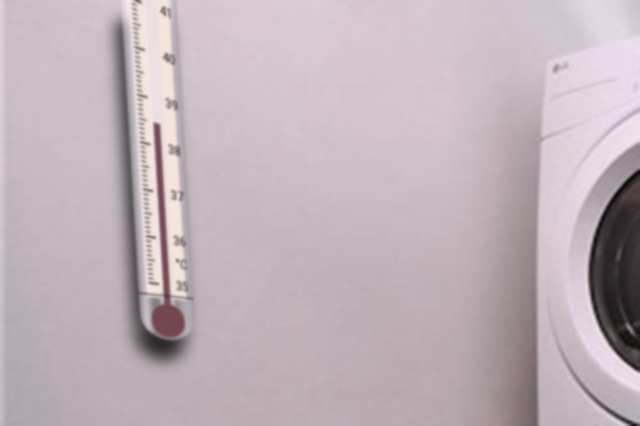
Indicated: 38.5 (°C)
